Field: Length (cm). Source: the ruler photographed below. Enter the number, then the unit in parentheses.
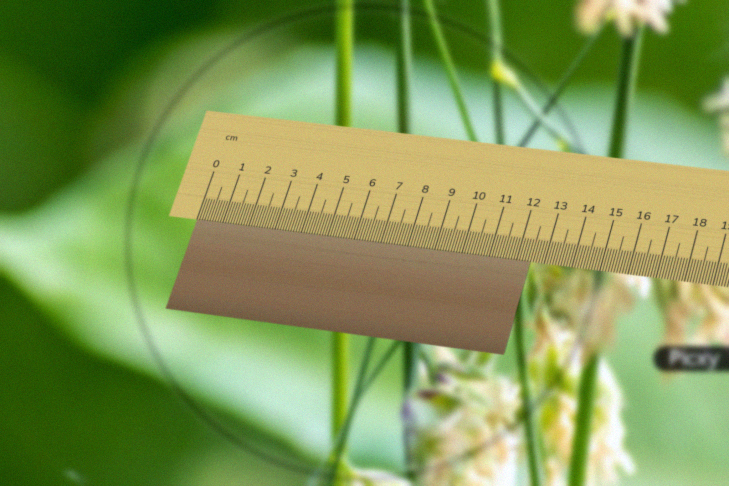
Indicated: 12.5 (cm)
